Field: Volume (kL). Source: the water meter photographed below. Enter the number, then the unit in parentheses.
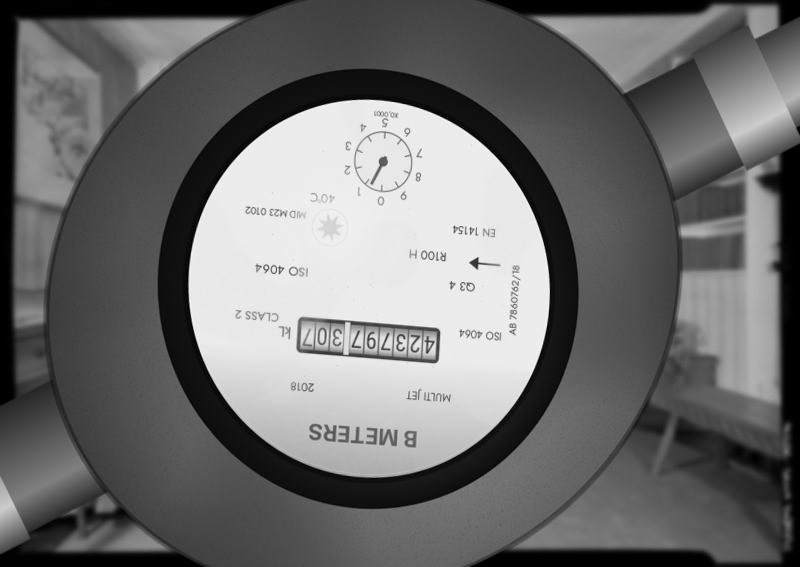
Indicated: 423797.3070 (kL)
